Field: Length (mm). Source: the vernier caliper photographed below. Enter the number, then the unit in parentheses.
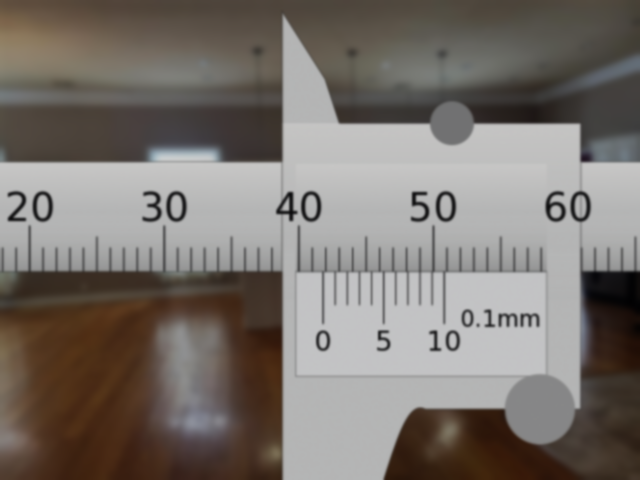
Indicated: 41.8 (mm)
